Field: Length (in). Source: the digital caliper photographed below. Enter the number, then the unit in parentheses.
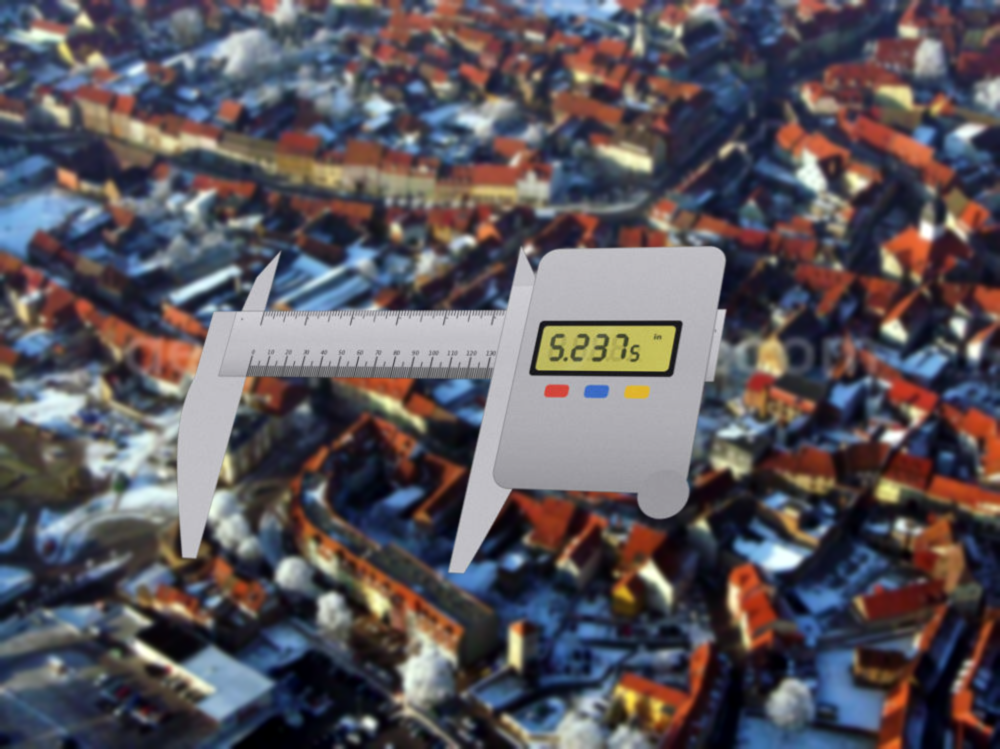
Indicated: 5.2375 (in)
